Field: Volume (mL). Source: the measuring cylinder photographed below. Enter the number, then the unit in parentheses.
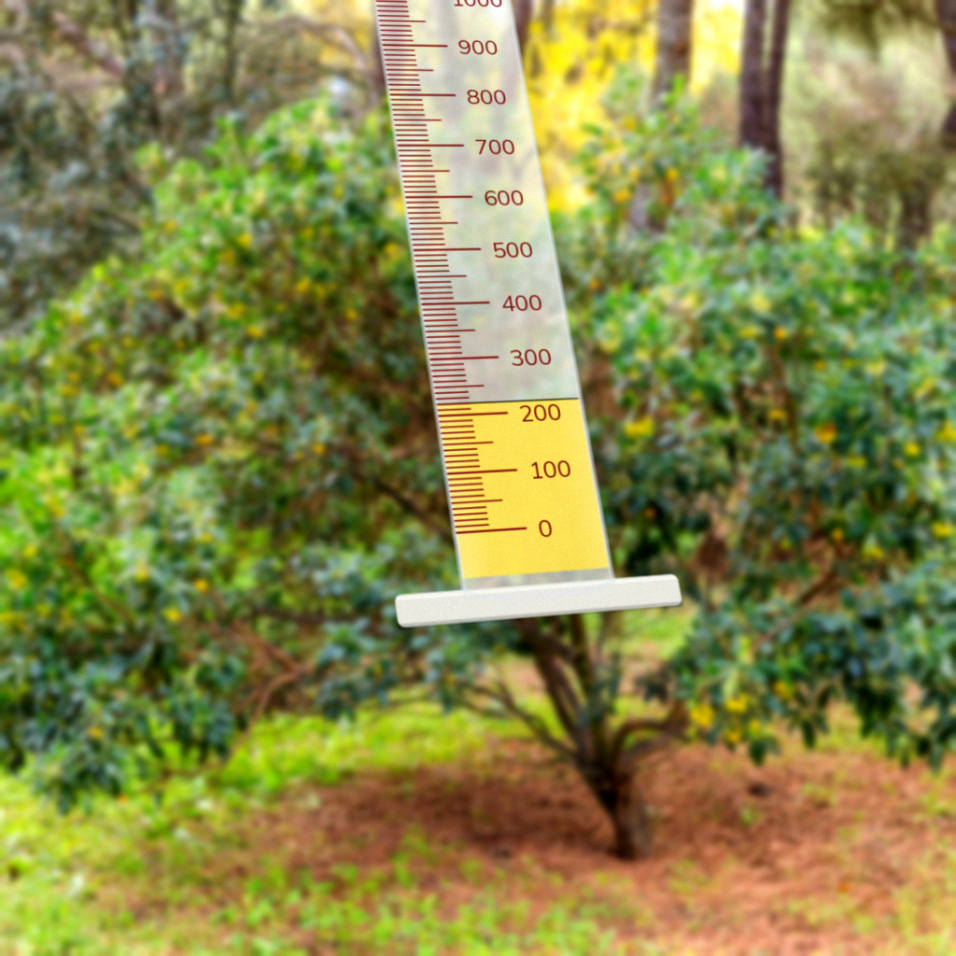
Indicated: 220 (mL)
